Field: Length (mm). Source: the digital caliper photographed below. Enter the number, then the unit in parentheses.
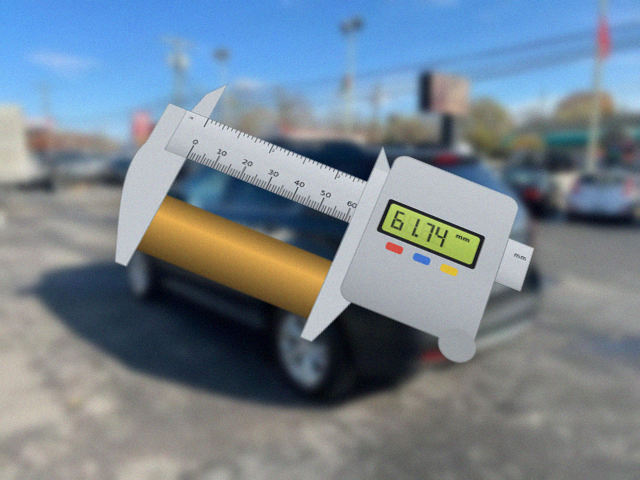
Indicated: 61.74 (mm)
